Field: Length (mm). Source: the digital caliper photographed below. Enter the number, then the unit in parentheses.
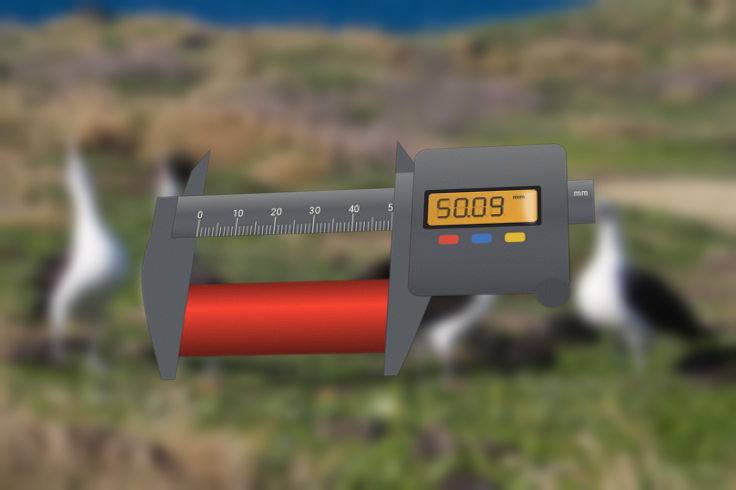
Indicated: 50.09 (mm)
